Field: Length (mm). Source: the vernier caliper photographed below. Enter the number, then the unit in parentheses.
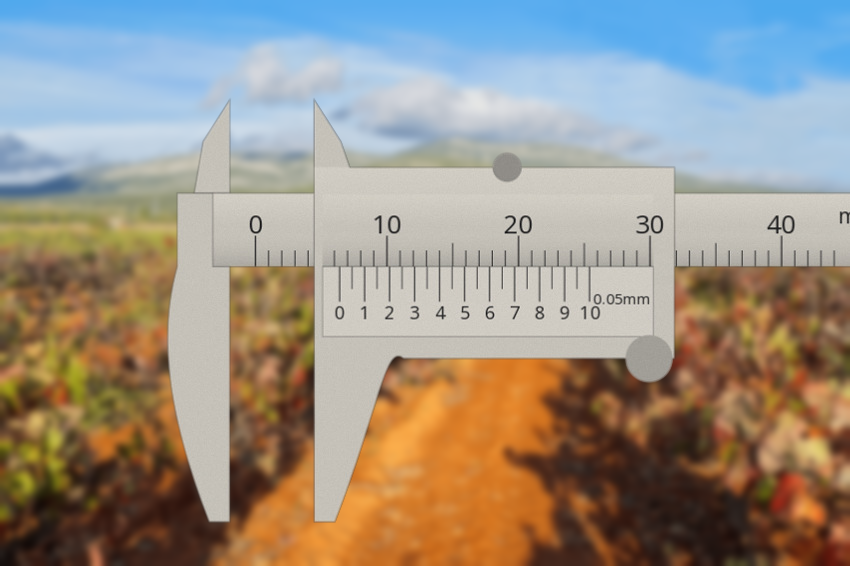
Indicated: 6.4 (mm)
